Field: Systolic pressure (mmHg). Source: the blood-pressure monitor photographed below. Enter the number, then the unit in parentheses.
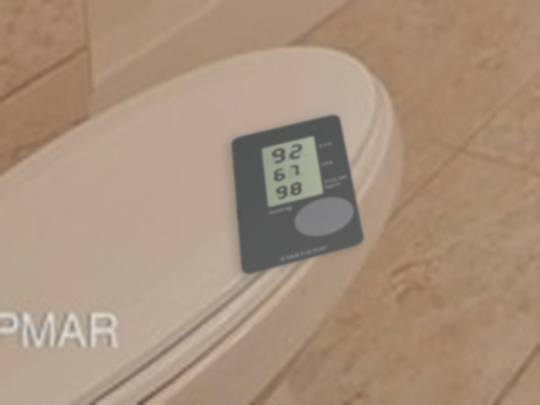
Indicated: 92 (mmHg)
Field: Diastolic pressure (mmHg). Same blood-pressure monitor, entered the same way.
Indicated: 67 (mmHg)
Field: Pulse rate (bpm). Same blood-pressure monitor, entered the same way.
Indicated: 98 (bpm)
